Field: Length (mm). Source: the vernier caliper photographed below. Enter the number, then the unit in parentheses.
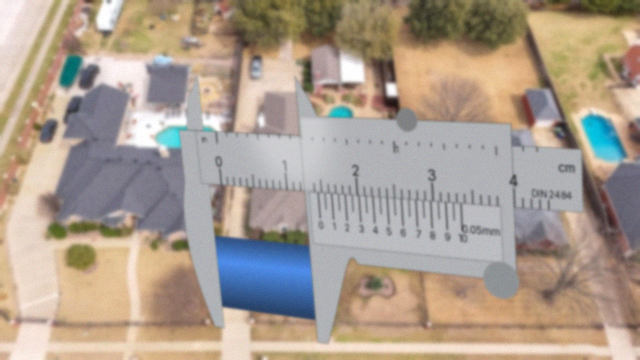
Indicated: 14.5 (mm)
